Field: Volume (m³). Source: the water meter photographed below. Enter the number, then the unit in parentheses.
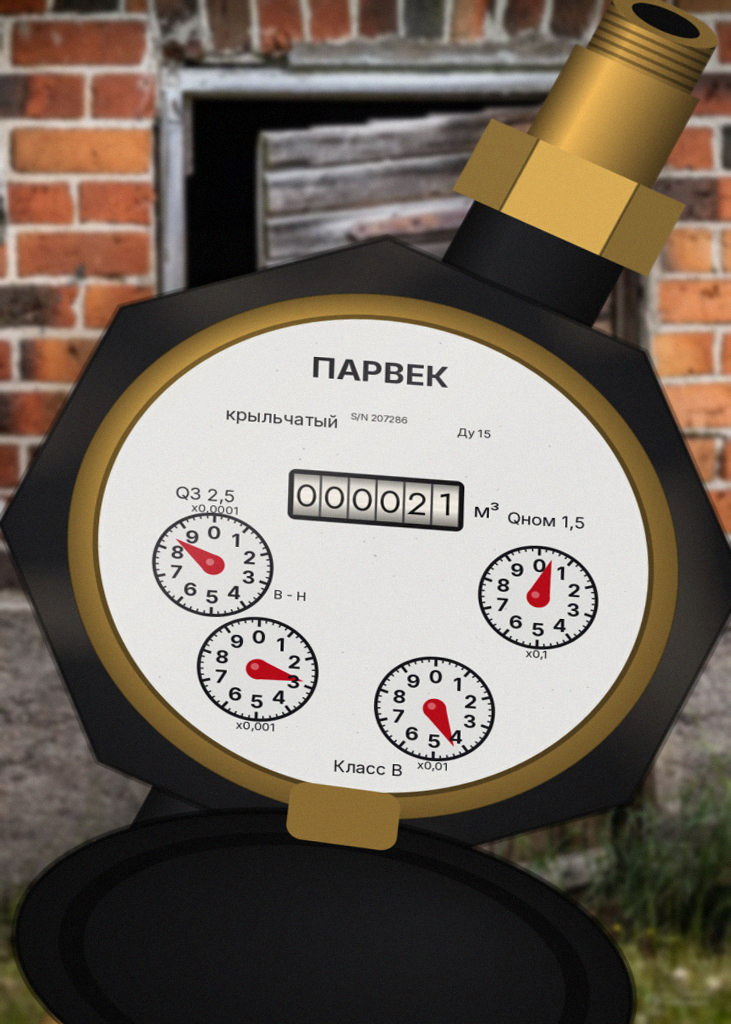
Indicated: 21.0428 (m³)
